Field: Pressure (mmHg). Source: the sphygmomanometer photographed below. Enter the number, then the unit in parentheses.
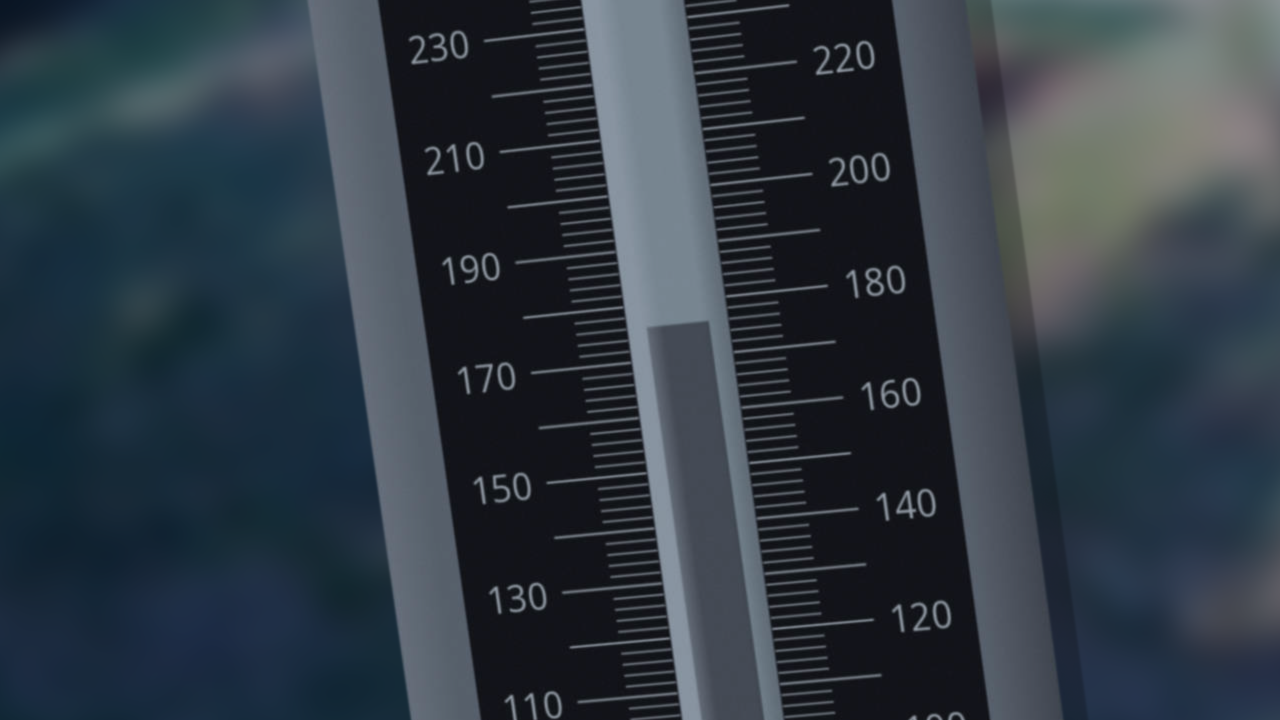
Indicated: 176 (mmHg)
